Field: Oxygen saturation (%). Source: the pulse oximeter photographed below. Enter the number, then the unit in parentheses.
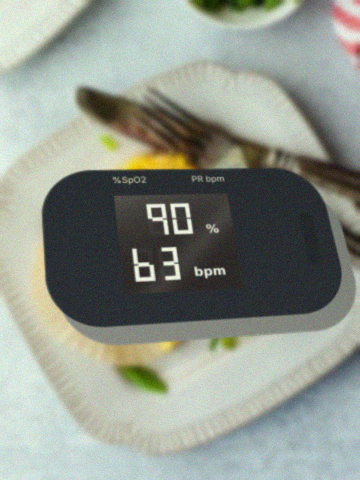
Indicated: 90 (%)
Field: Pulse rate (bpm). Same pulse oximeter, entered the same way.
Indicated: 63 (bpm)
